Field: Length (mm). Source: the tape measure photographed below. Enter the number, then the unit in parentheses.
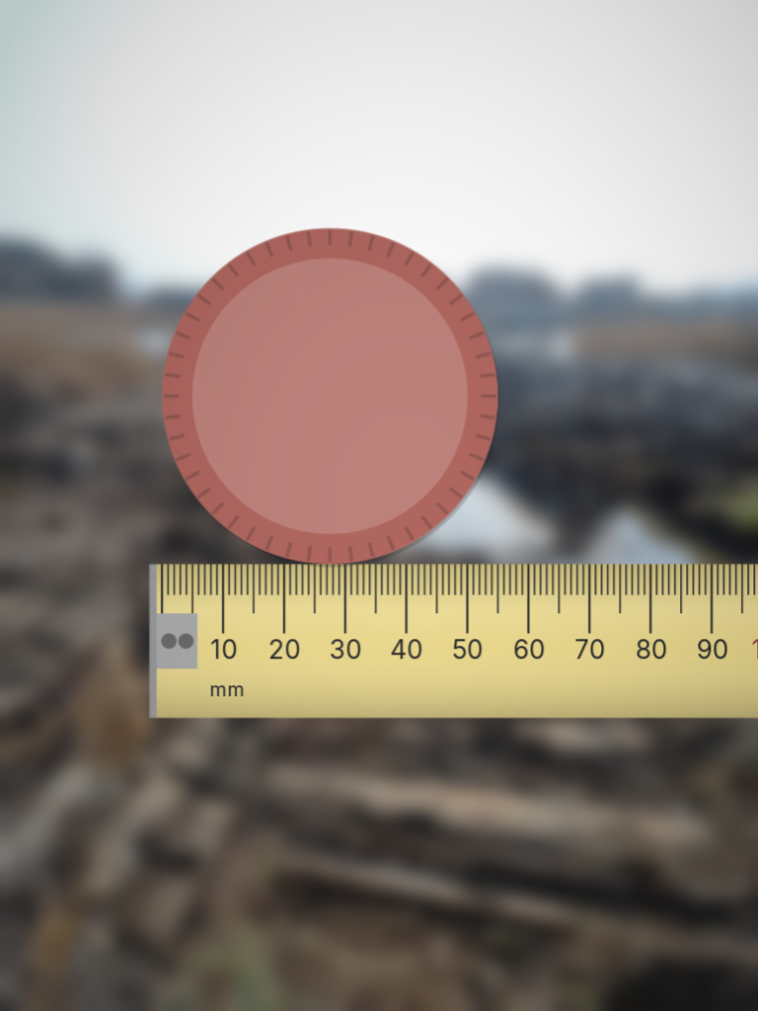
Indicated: 55 (mm)
